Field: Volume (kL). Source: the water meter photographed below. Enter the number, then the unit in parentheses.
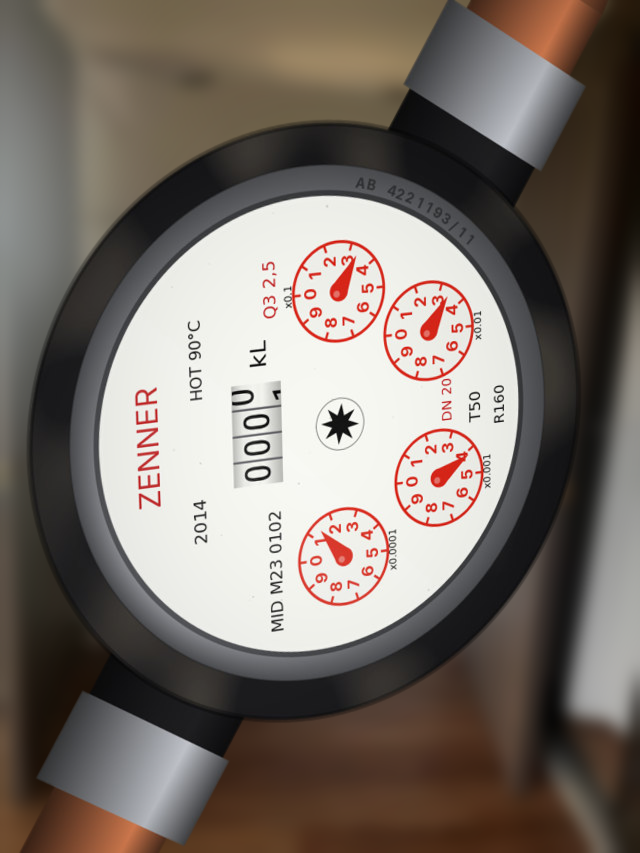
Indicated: 0.3341 (kL)
